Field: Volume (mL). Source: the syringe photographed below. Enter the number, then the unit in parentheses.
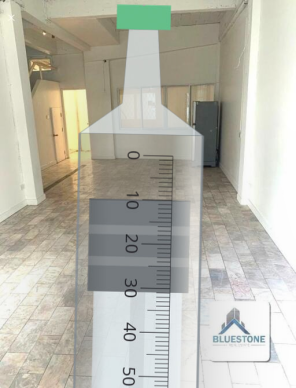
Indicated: 10 (mL)
